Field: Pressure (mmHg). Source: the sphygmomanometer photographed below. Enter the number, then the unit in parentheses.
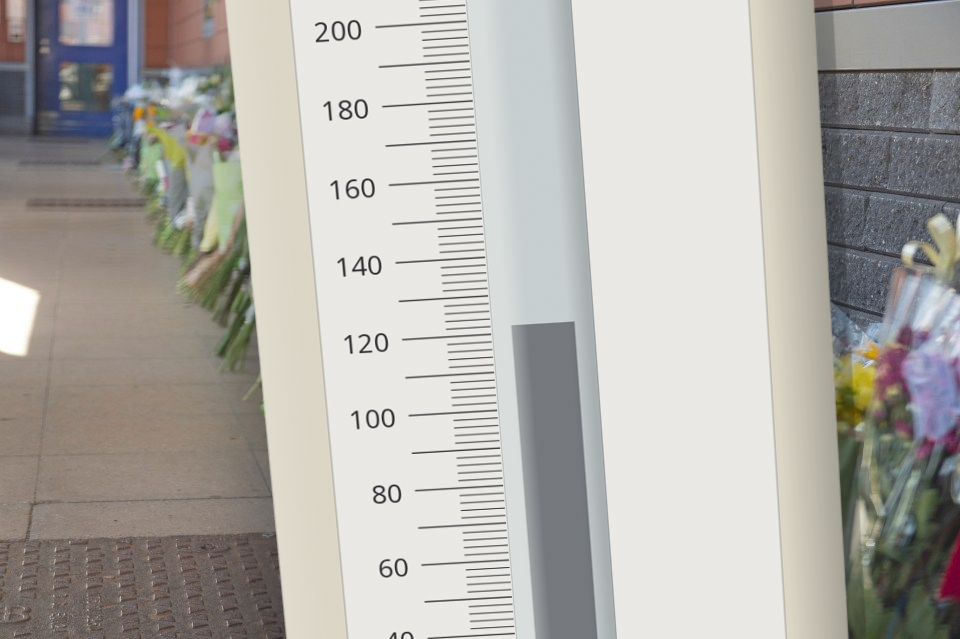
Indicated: 122 (mmHg)
